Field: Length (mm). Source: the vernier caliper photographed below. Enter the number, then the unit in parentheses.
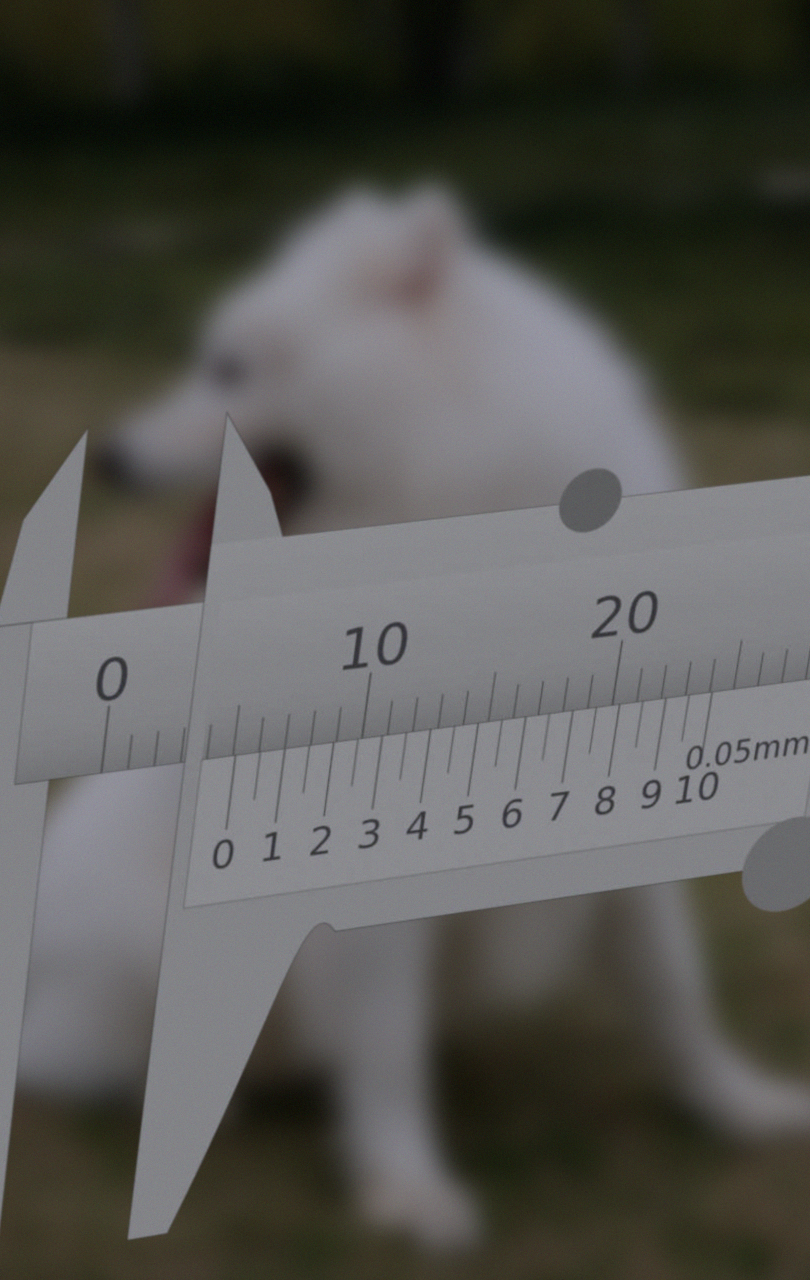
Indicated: 5.1 (mm)
